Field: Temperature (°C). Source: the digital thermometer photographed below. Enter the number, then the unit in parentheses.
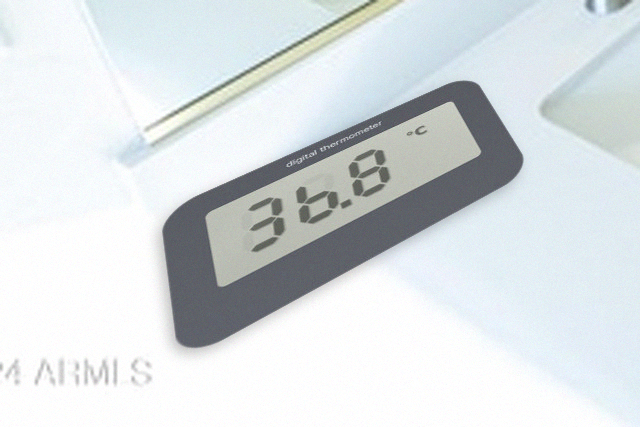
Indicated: 36.8 (°C)
